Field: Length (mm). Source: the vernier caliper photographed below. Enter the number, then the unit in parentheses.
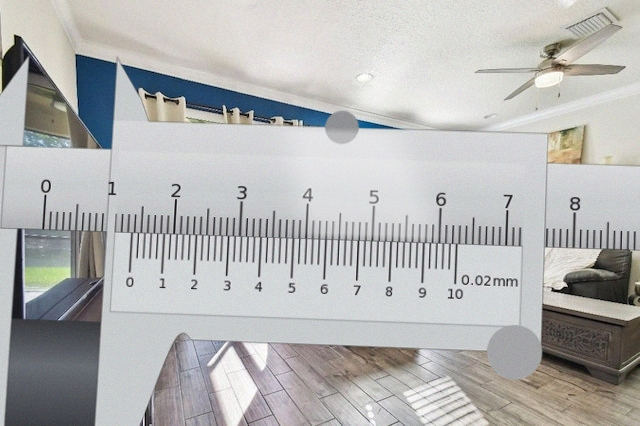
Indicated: 13.6 (mm)
